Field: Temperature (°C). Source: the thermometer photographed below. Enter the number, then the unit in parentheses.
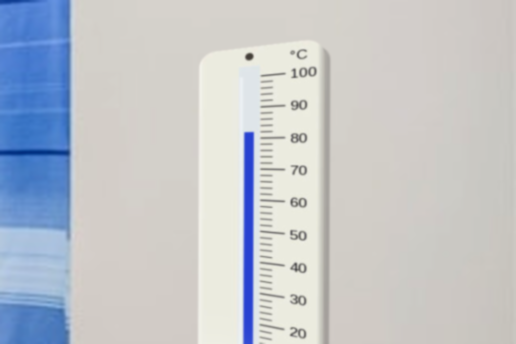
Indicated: 82 (°C)
